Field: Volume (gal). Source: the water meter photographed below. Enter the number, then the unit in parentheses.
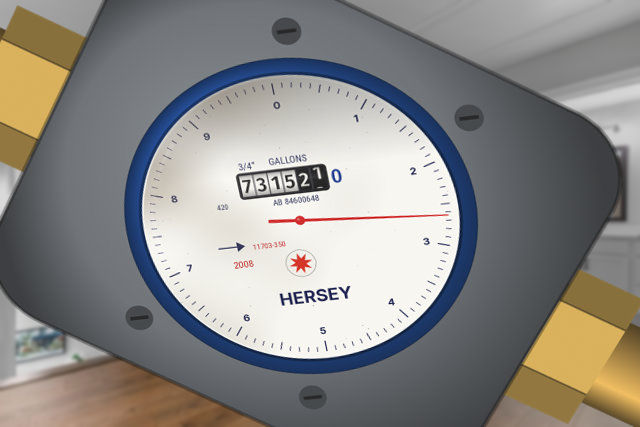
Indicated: 7315212.6 (gal)
